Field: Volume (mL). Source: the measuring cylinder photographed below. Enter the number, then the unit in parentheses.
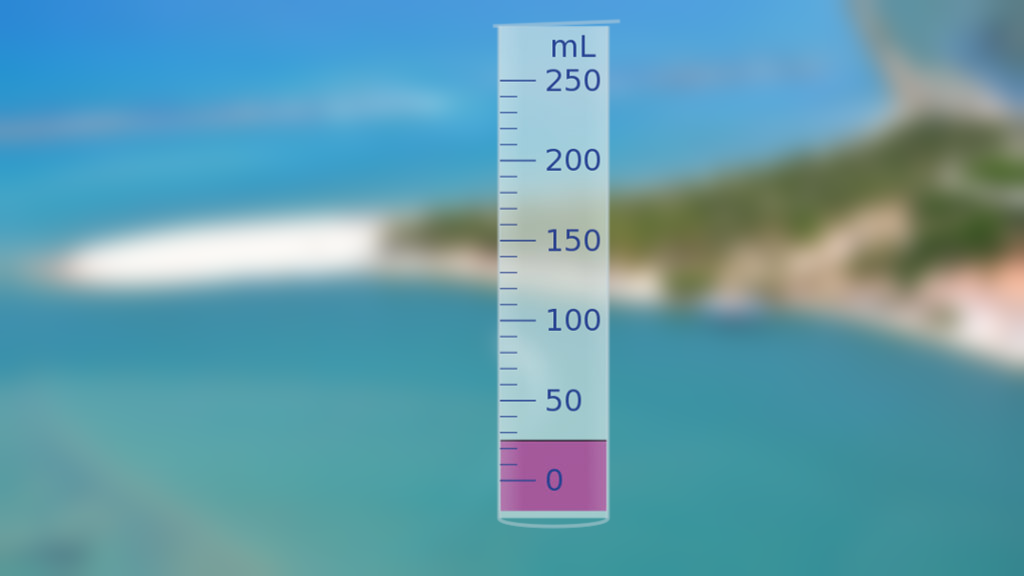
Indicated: 25 (mL)
